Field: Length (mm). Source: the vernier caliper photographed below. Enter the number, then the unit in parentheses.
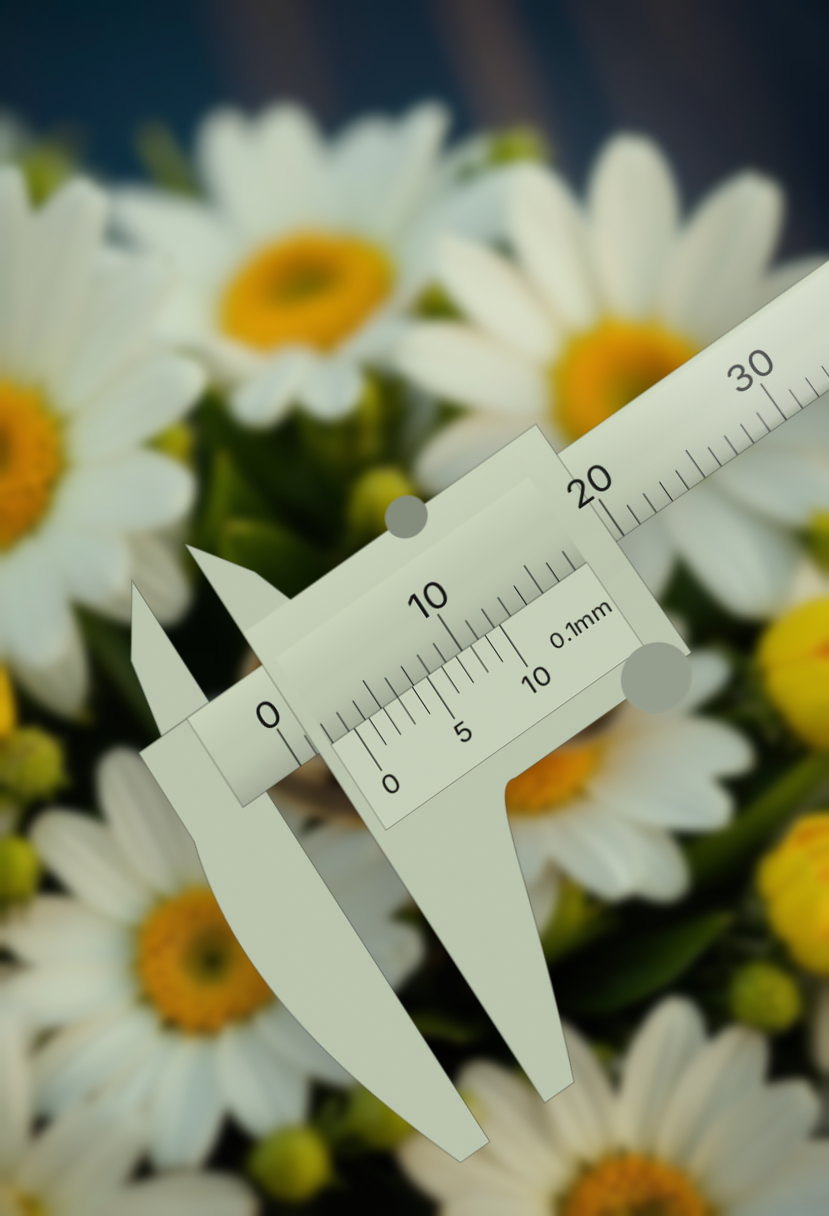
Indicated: 3.3 (mm)
